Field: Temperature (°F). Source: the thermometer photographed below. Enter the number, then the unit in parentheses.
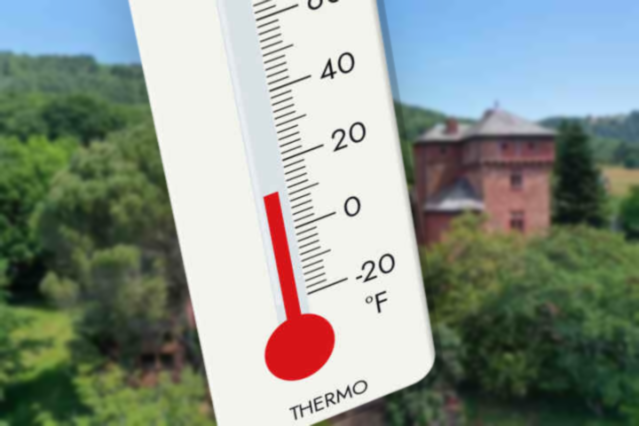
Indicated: 12 (°F)
